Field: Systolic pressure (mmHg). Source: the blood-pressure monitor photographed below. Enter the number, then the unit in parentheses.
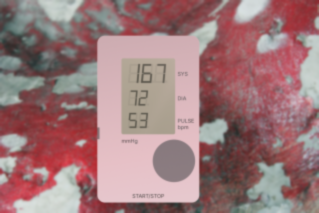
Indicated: 167 (mmHg)
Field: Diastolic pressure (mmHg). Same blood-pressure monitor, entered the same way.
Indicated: 72 (mmHg)
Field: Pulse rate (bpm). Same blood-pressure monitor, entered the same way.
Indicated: 53 (bpm)
